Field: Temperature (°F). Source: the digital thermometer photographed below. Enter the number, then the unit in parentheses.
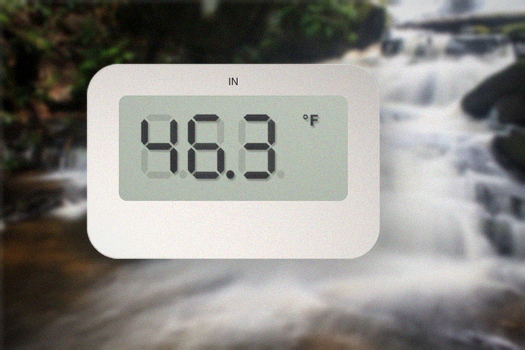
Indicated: 46.3 (°F)
